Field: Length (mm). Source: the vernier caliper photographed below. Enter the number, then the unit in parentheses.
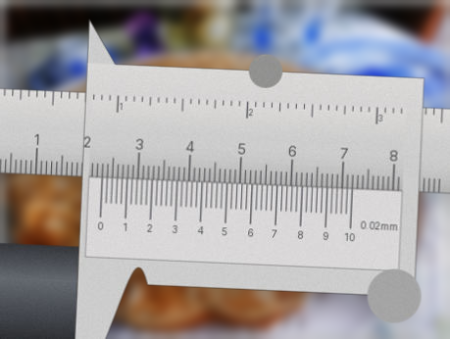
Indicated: 23.0 (mm)
